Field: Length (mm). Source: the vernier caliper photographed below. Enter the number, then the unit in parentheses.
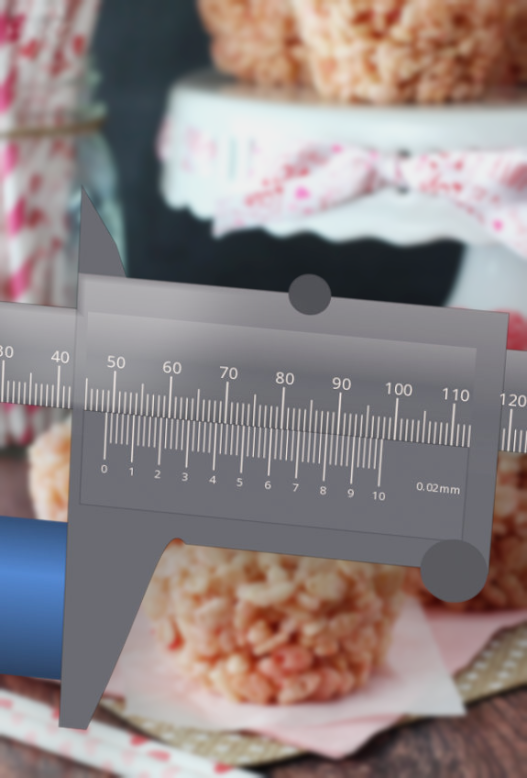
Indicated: 48.8 (mm)
